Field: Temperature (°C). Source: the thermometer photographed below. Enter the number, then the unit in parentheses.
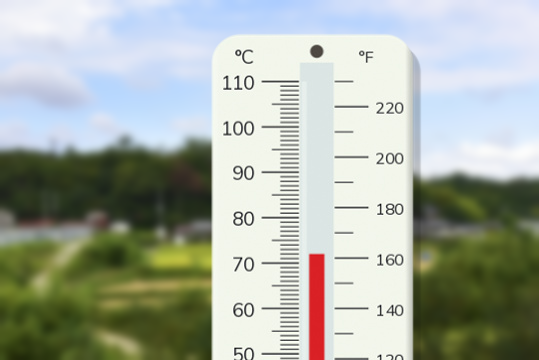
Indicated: 72 (°C)
